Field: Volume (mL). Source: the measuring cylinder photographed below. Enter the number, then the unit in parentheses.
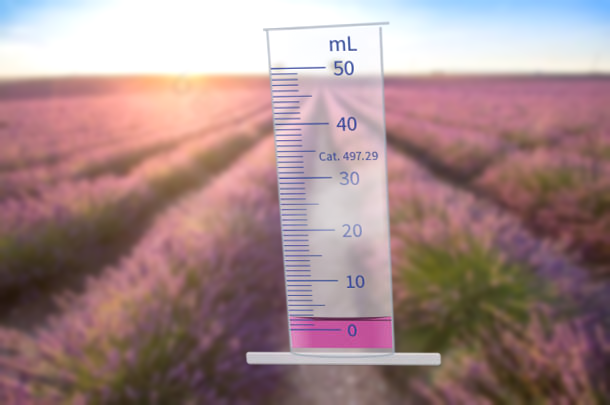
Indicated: 2 (mL)
